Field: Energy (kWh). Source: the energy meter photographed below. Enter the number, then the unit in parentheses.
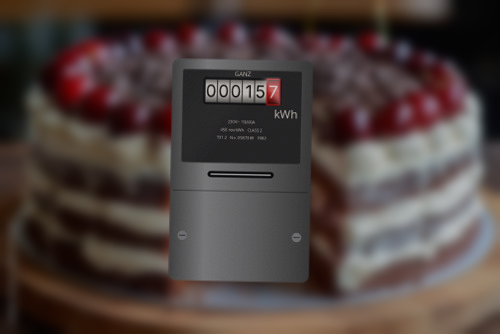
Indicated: 15.7 (kWh)
